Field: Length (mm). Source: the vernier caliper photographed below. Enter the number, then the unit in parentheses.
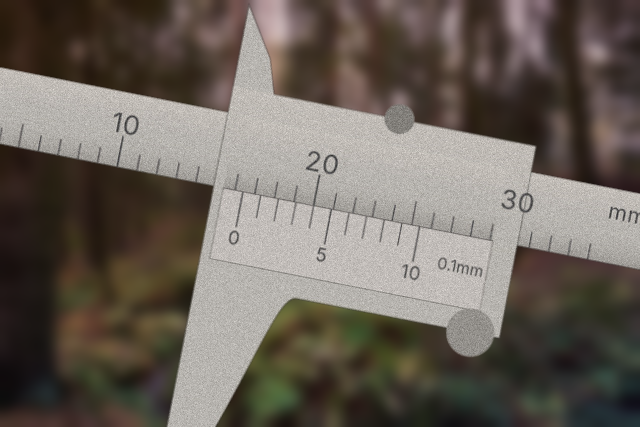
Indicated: 16.4 (mm)
